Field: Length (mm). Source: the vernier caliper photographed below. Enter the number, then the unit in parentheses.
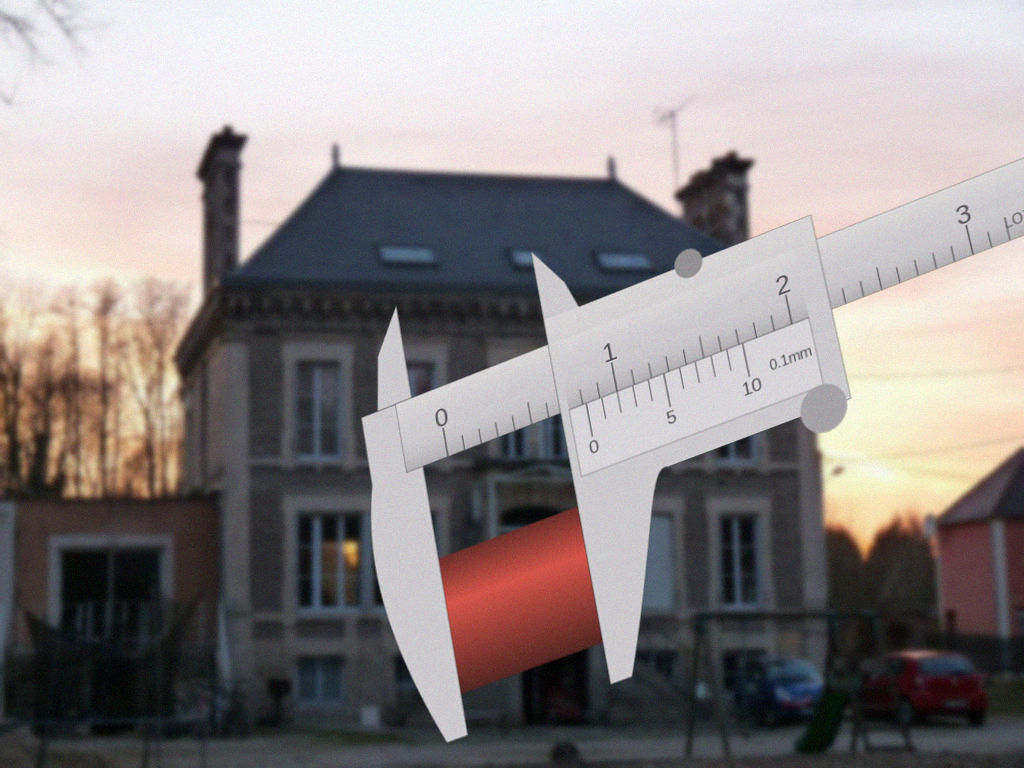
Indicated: 8.2 (mm)
